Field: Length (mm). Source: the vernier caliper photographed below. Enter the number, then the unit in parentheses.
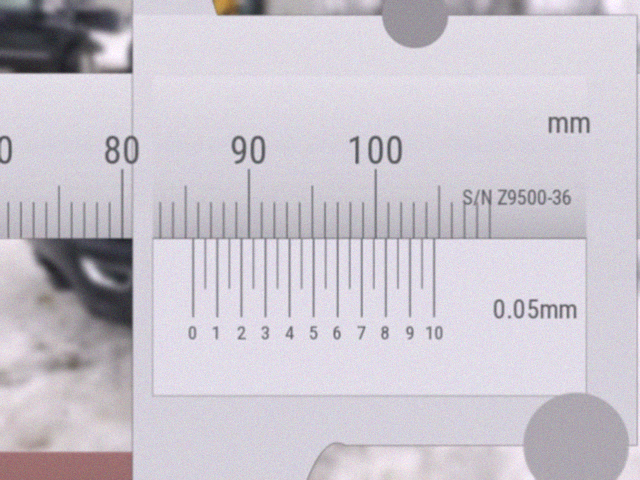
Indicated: 85.6 (mm)
